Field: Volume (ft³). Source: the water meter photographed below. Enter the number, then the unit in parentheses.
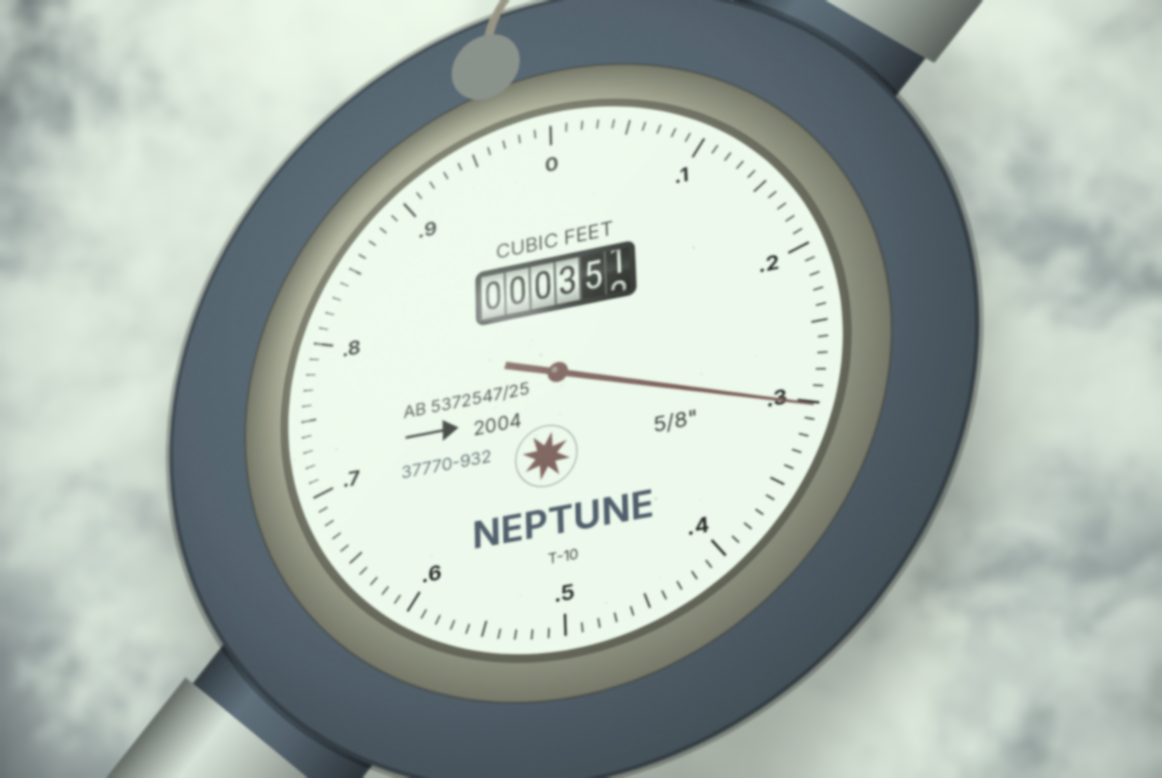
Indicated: 351.30 (ft³)
